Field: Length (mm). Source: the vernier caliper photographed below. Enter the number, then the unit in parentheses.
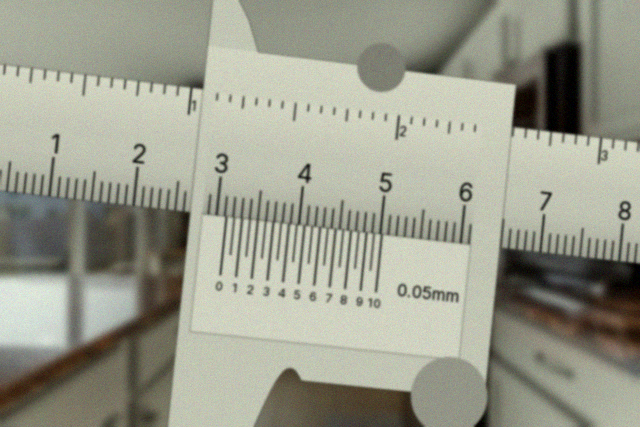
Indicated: 31.2 (mm)
